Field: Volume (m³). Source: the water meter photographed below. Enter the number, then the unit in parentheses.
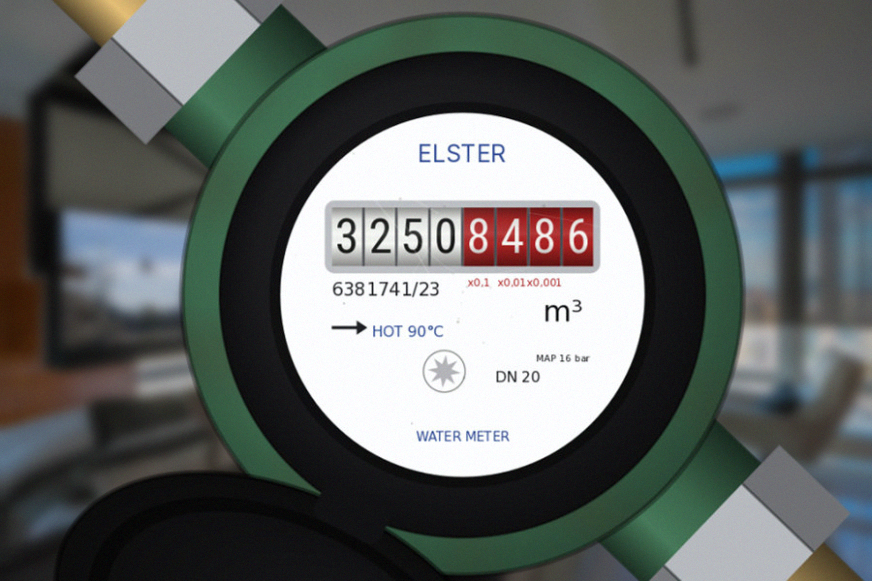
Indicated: 3250.8486 (m³)
